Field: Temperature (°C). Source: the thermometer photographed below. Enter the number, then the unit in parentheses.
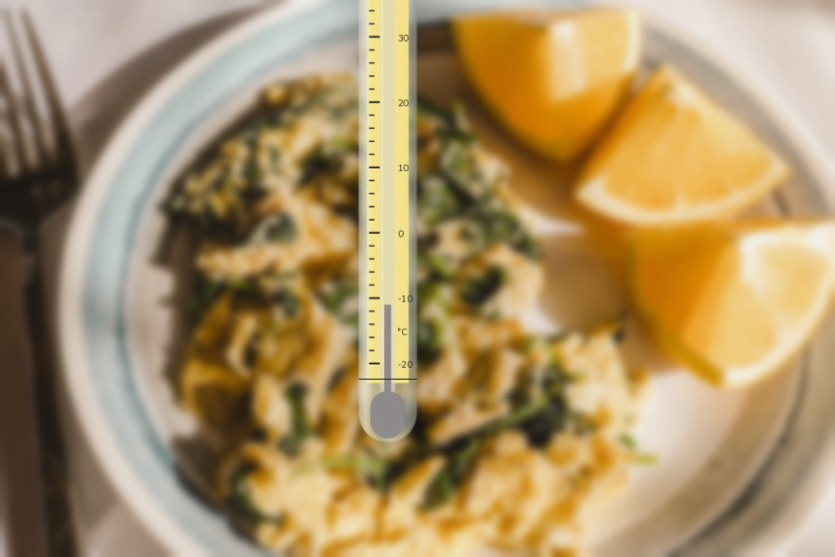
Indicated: -11 (°C)
